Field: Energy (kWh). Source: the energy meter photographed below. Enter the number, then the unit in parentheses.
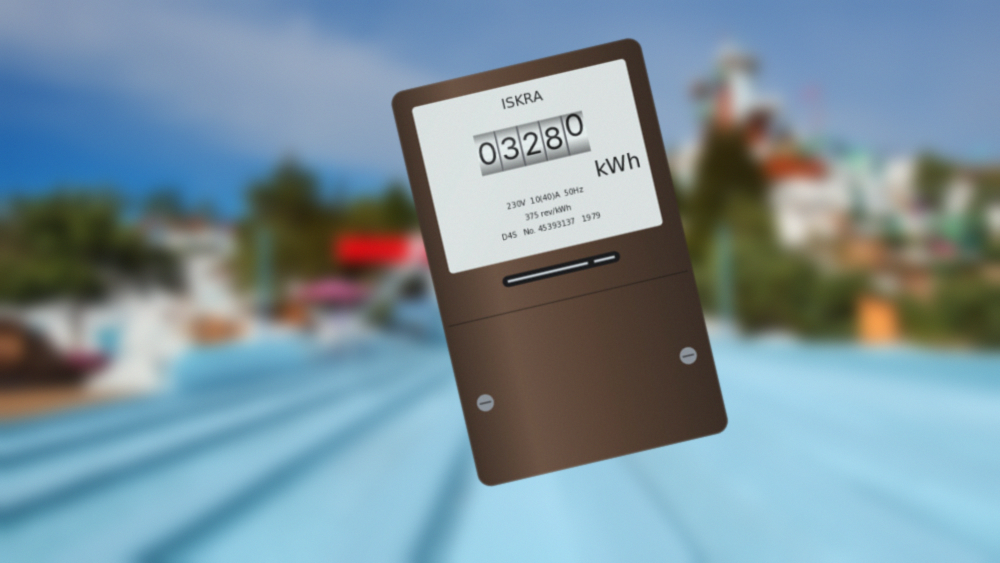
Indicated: 3280 (kWh)
